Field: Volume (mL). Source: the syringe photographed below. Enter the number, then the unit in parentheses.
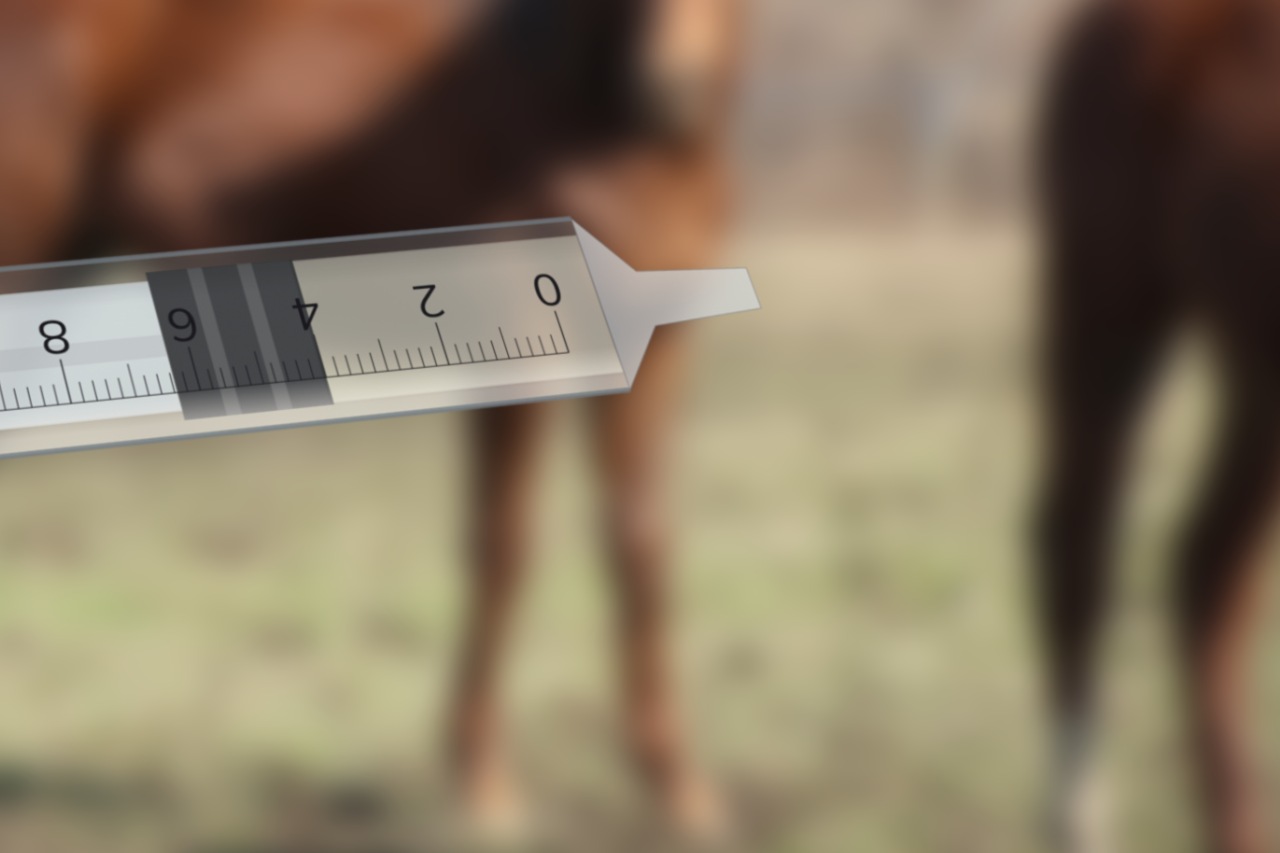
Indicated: 4 (mL)
